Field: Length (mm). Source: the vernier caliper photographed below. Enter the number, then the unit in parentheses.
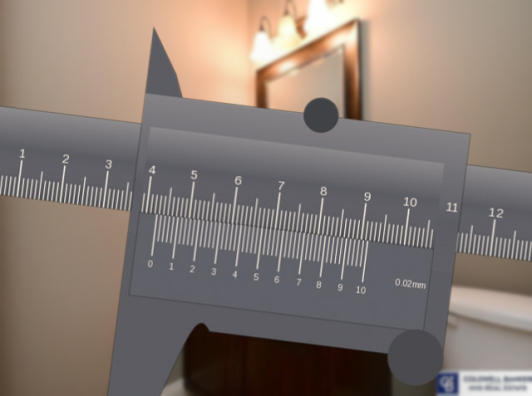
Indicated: 42.5 (mm)
